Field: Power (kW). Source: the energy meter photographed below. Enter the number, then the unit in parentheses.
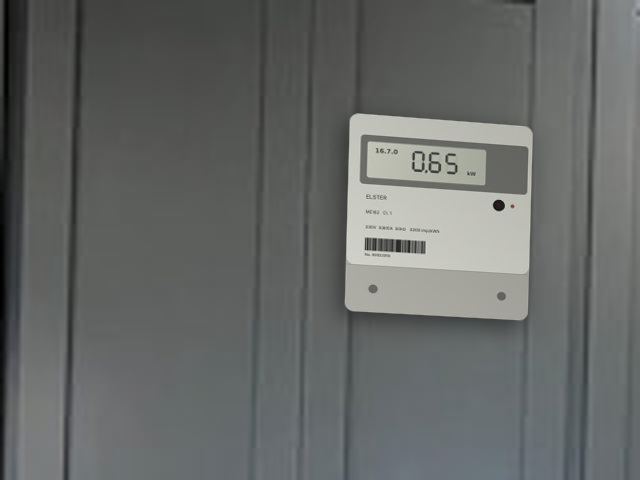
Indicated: 0.65 (kW)
